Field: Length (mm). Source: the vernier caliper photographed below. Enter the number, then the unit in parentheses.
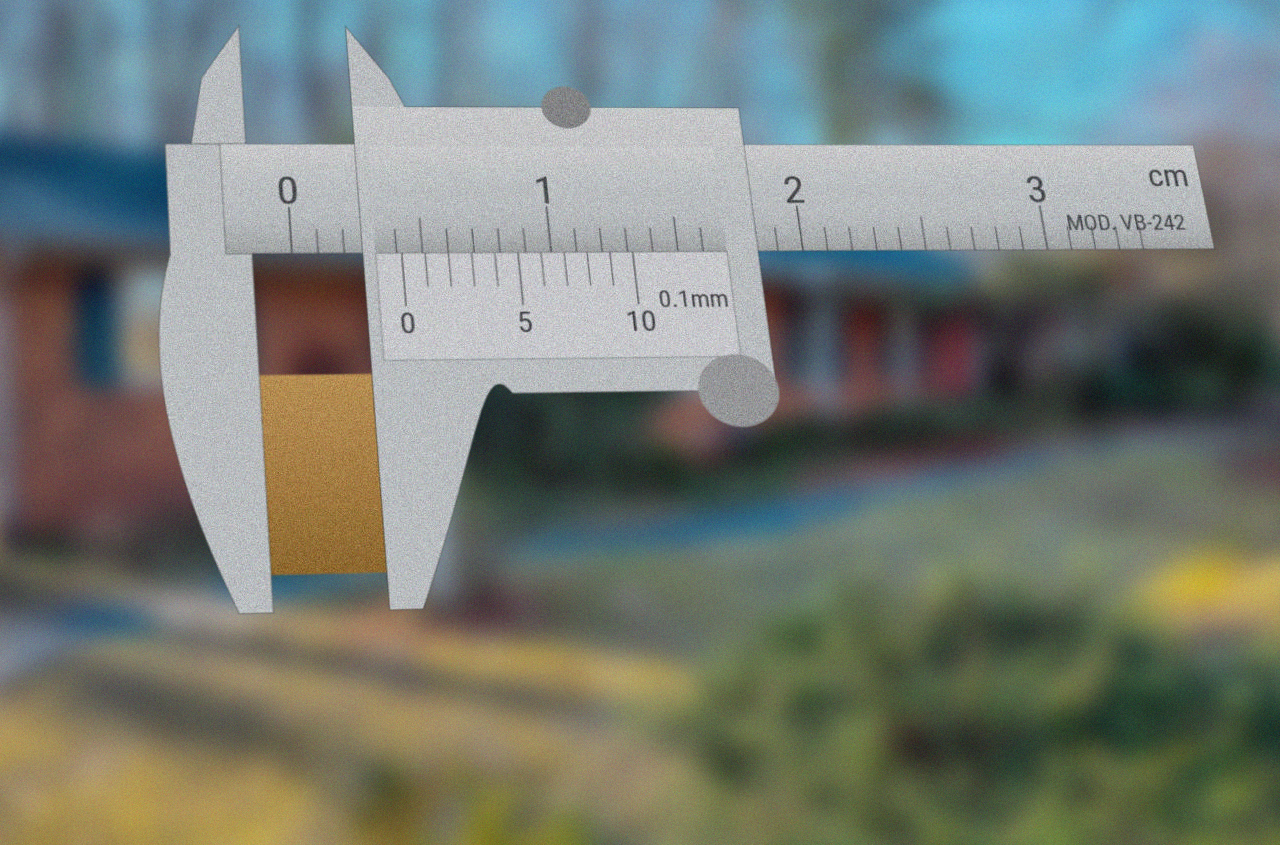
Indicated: 4.2 (mm)
